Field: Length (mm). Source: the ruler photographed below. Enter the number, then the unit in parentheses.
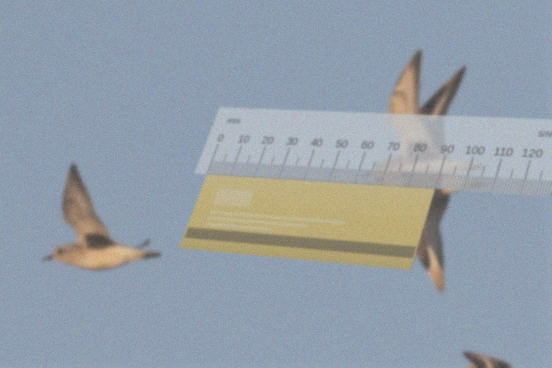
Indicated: 90 (mm)
